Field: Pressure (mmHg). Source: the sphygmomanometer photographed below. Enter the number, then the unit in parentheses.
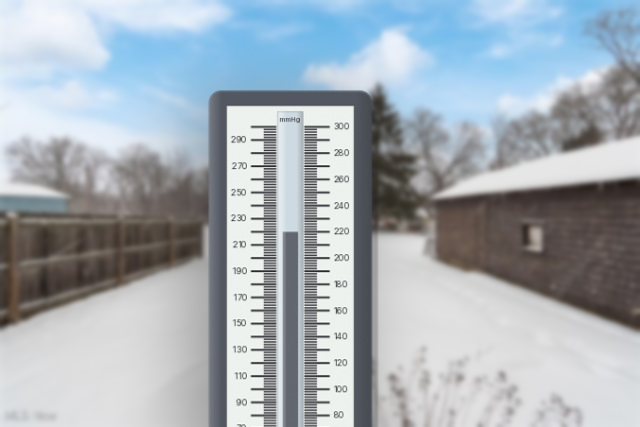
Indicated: 220 (mmHg)
